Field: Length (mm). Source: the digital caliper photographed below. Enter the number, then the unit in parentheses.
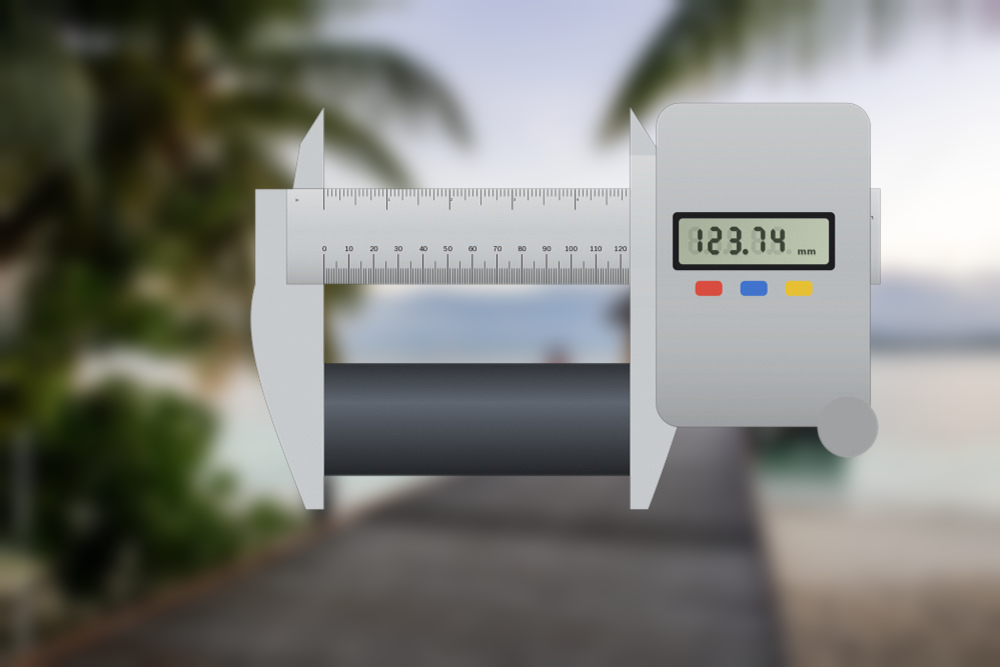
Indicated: 123.74 (mm)
